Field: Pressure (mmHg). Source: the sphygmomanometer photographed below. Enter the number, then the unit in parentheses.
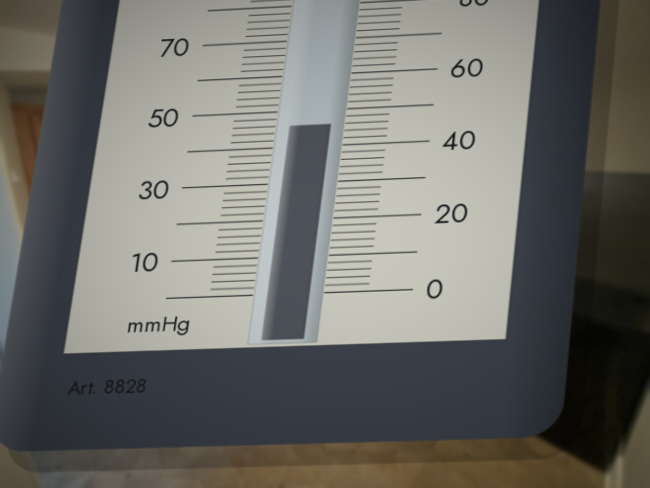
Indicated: 46 (mmHg)
